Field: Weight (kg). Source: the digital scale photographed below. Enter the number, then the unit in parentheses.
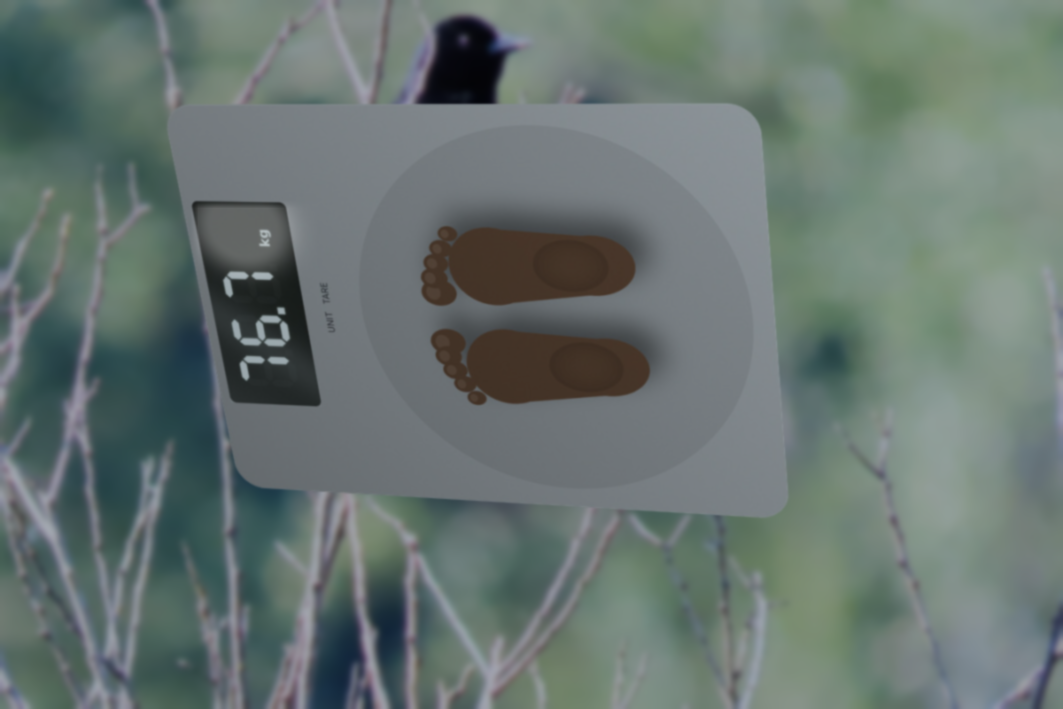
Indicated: 76.7 (kg)
